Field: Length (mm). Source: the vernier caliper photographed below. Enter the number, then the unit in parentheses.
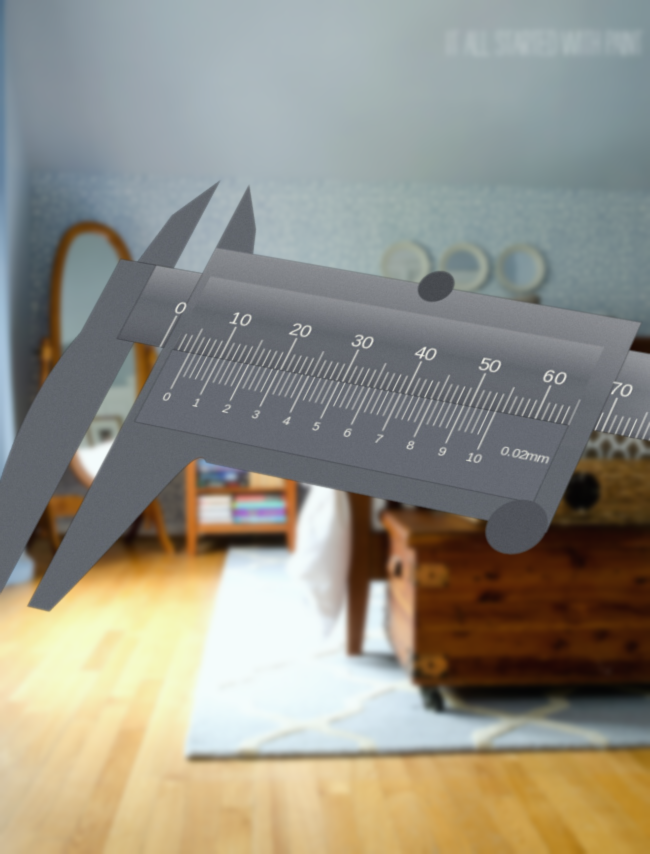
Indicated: 5.0 (mm)
